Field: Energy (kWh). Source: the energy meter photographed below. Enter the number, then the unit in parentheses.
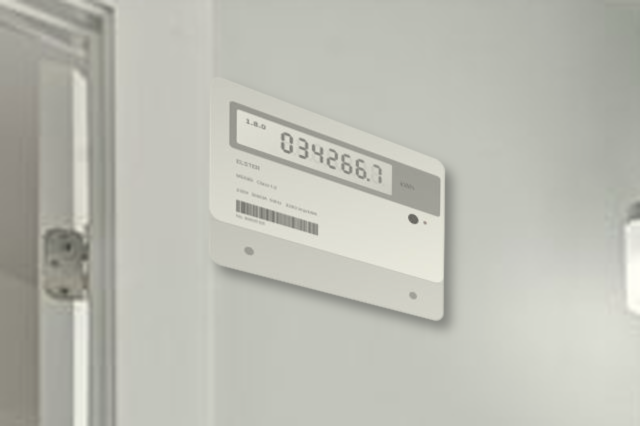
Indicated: 34266.7 (kWh)
